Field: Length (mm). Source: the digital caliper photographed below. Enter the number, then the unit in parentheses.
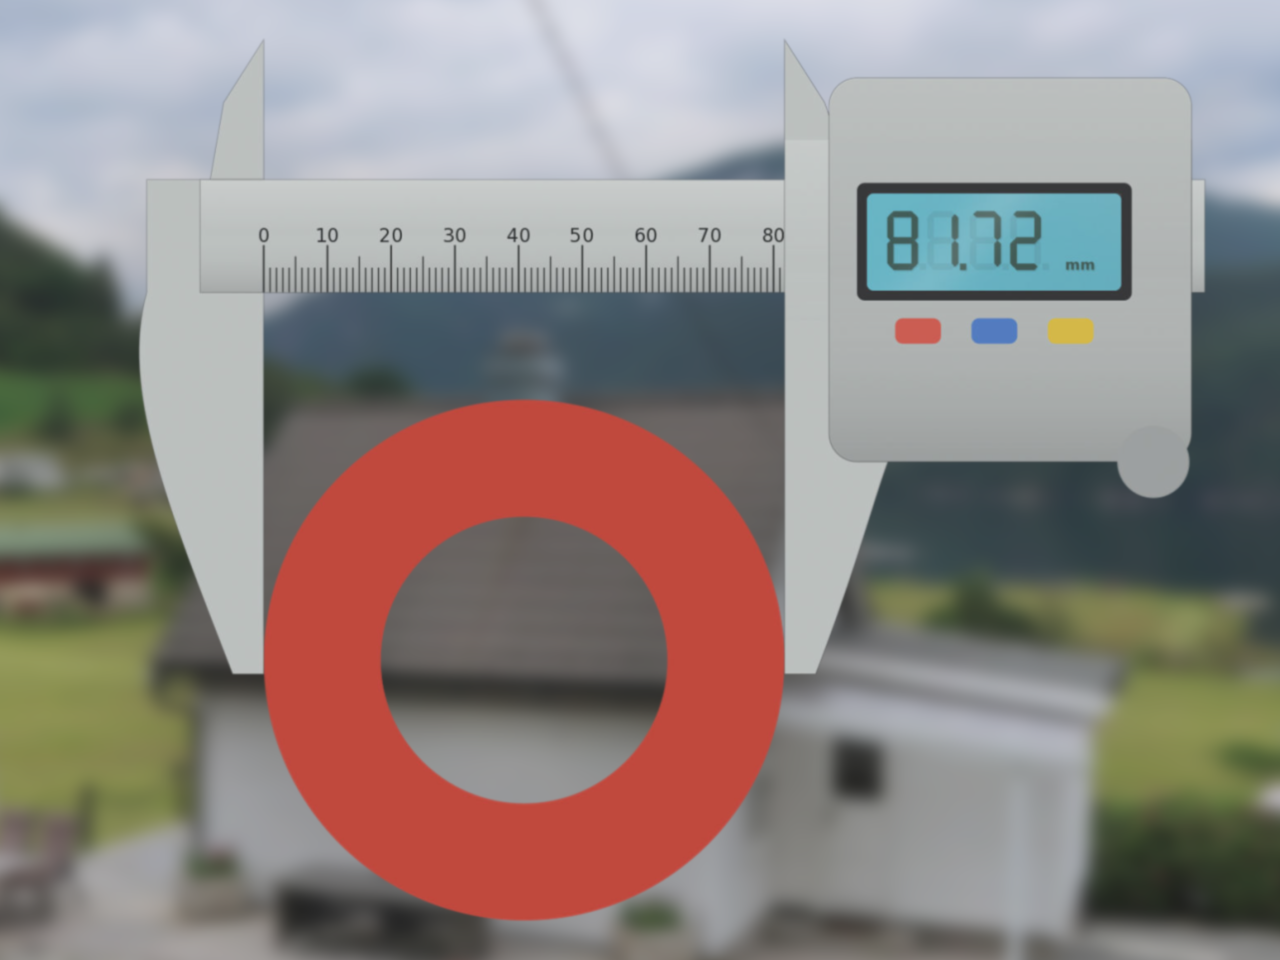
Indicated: 81.72 (mm)
